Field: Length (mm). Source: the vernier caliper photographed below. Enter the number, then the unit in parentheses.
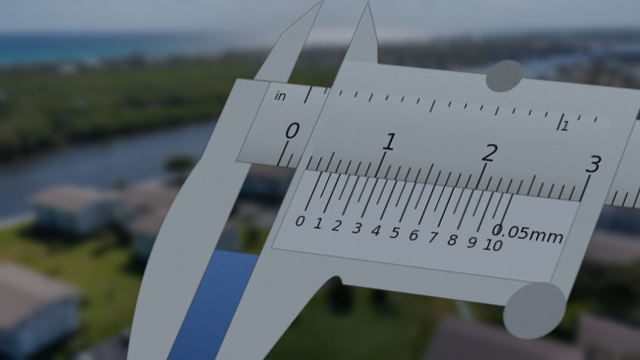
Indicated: 4.6 (mm)
